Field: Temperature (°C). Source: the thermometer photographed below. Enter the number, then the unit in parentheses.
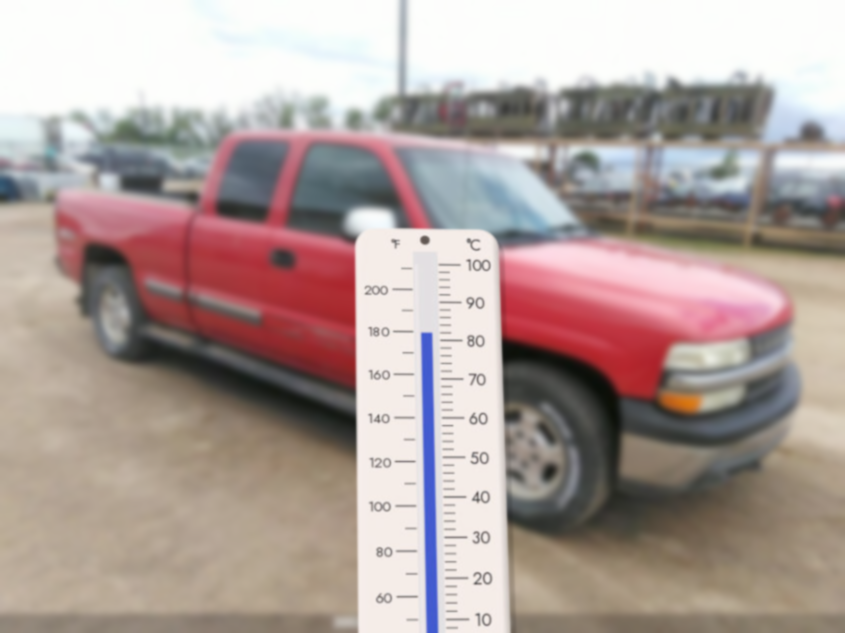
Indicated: 82 (°C)
